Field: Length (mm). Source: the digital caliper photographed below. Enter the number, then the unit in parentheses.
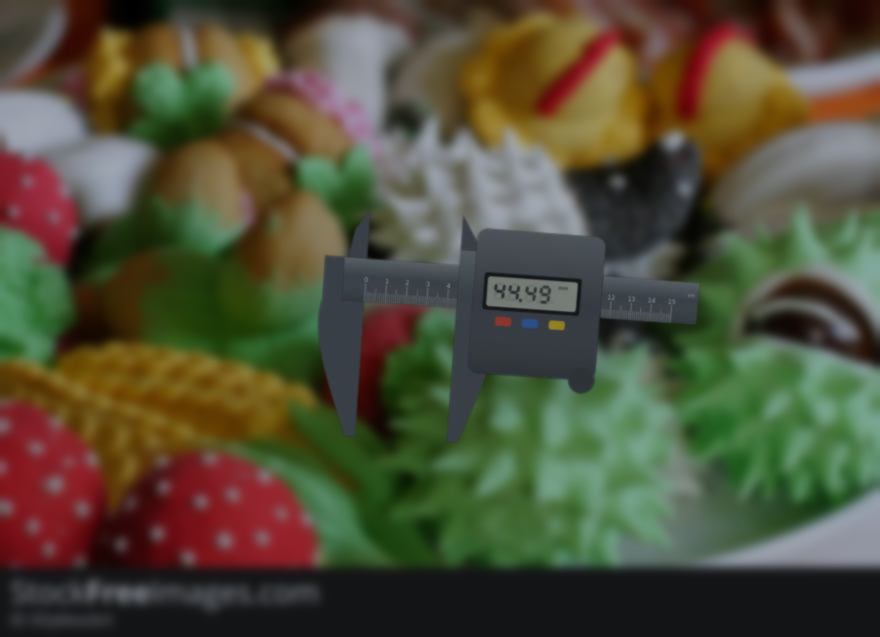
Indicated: 44.49 (mm)
